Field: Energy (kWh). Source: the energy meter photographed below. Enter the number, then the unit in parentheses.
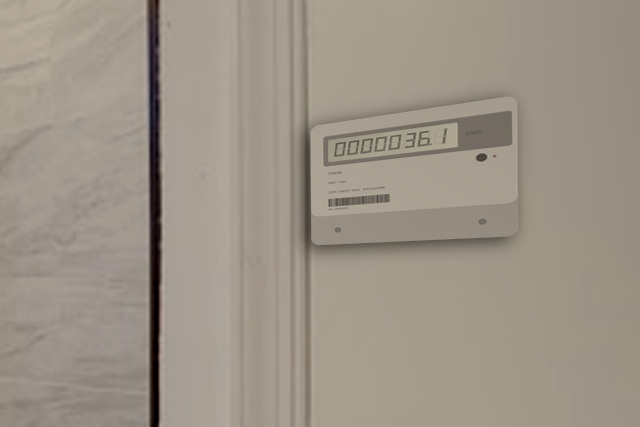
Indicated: 36.1 (kWh)
